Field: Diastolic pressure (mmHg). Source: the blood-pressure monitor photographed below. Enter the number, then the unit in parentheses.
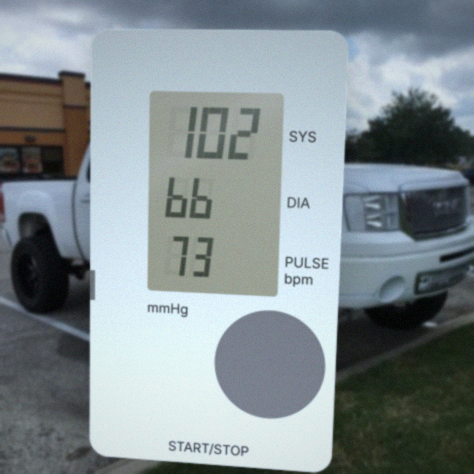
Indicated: 66 (mmHg)
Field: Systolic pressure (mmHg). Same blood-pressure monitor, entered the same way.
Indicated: 102 (mmHg)
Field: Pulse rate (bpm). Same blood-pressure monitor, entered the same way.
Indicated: 73 (bpm)
